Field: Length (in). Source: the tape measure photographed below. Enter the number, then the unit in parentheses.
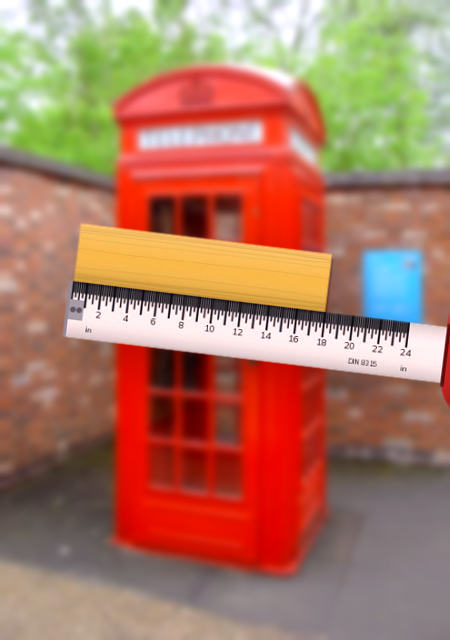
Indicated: 18 (in)
